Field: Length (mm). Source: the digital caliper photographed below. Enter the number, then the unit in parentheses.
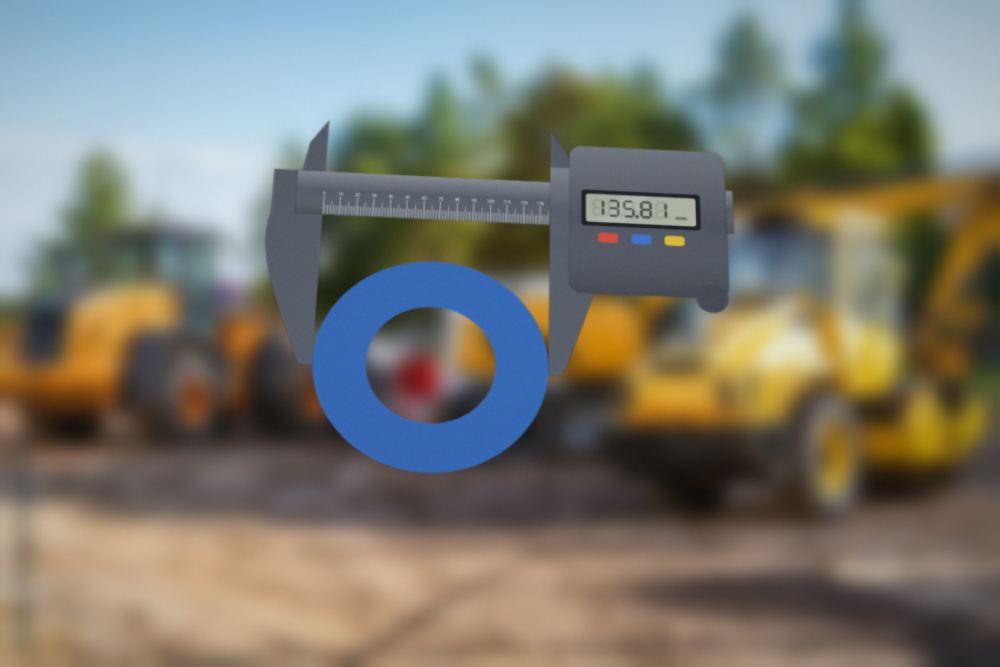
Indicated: 135.81 (mm)
